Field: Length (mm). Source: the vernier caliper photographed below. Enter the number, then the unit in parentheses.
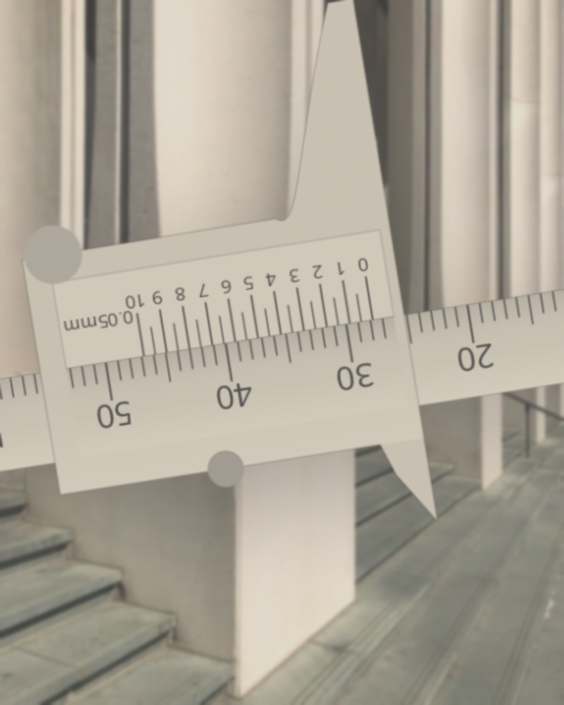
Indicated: 27.8 (mm)
